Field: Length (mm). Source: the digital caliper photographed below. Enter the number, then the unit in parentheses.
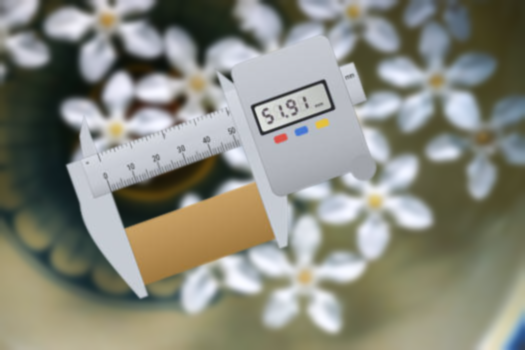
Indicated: 51.91 (mm)
